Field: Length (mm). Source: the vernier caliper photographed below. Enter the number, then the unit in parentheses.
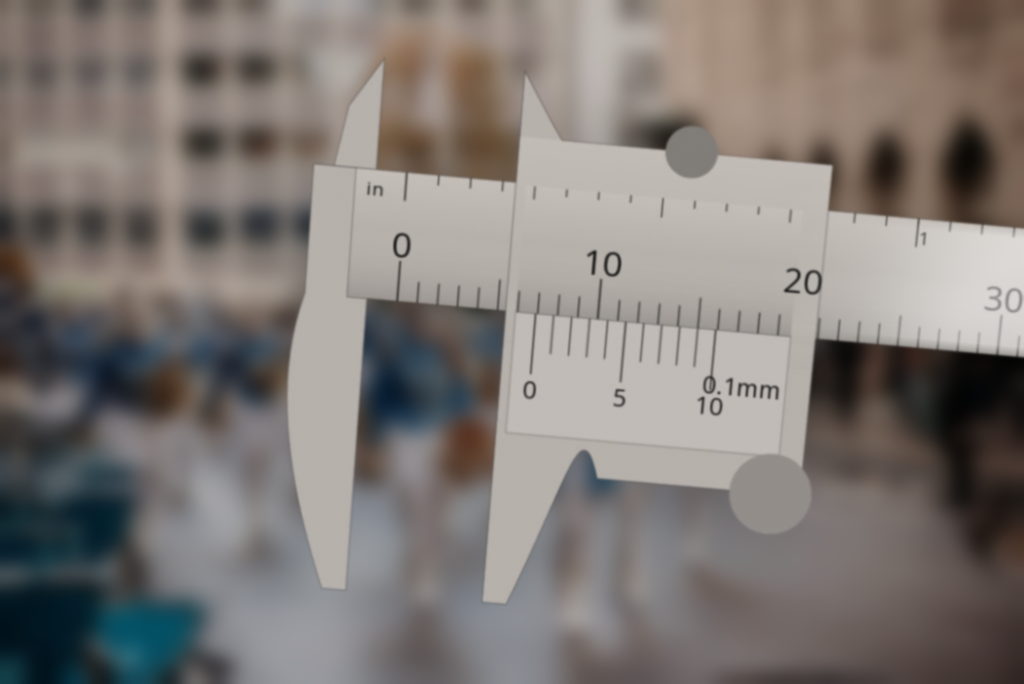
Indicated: 6.9 (mm)
